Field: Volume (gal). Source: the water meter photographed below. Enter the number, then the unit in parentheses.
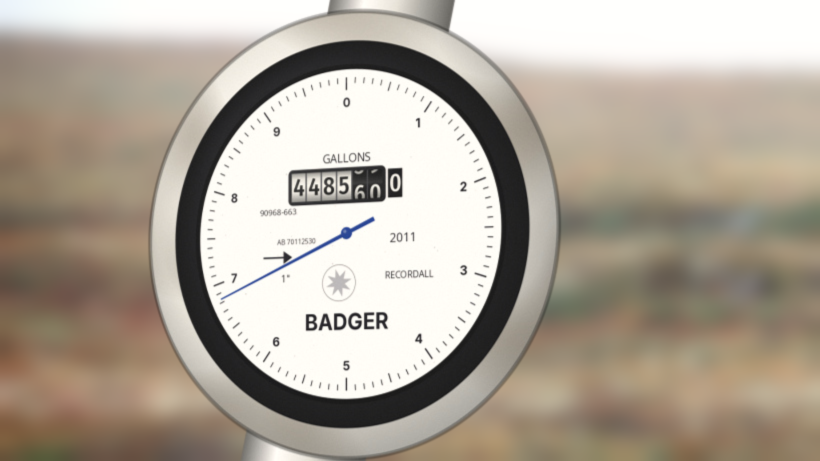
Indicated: 4485596.8 (gal)
